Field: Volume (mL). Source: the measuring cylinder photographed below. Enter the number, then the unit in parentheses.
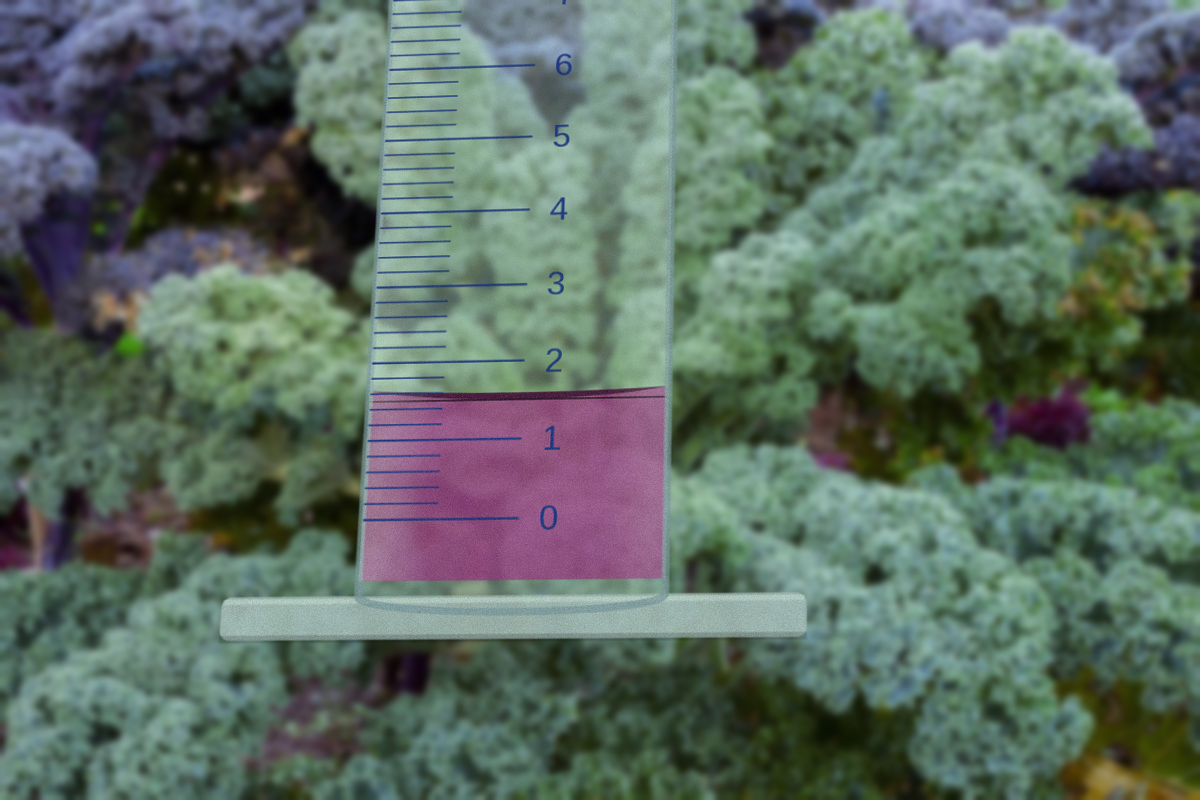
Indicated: 1.5 (mL)
